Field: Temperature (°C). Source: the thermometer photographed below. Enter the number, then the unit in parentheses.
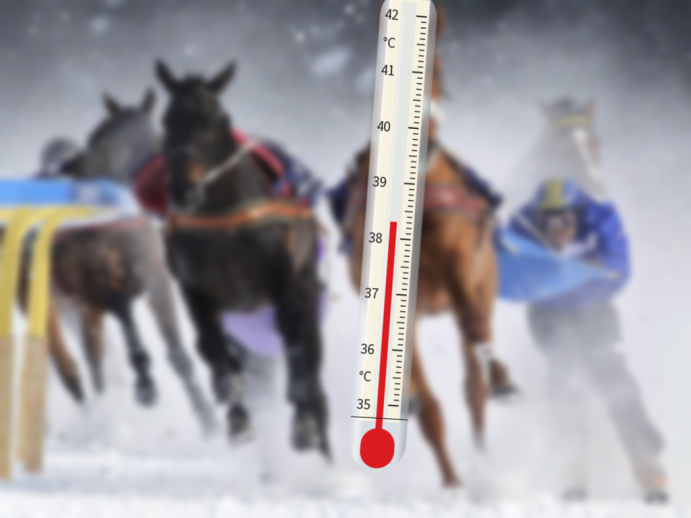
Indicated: 38.3 (°C)
